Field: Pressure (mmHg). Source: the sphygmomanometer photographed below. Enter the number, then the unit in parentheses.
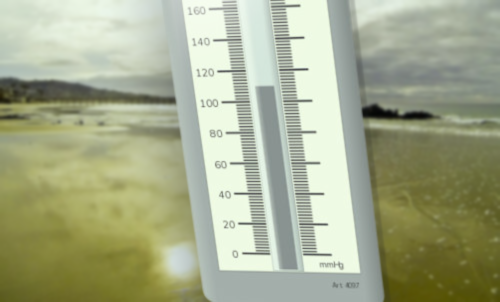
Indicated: 110 (mmHg)
